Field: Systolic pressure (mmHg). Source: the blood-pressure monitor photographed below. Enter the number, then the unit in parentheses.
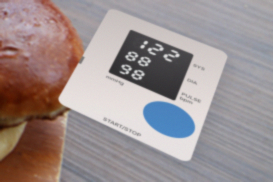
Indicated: 122 (mmHg)
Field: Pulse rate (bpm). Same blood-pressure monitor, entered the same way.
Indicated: 98 (bpm)
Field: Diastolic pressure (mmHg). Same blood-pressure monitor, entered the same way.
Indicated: 88 (mmHg)
